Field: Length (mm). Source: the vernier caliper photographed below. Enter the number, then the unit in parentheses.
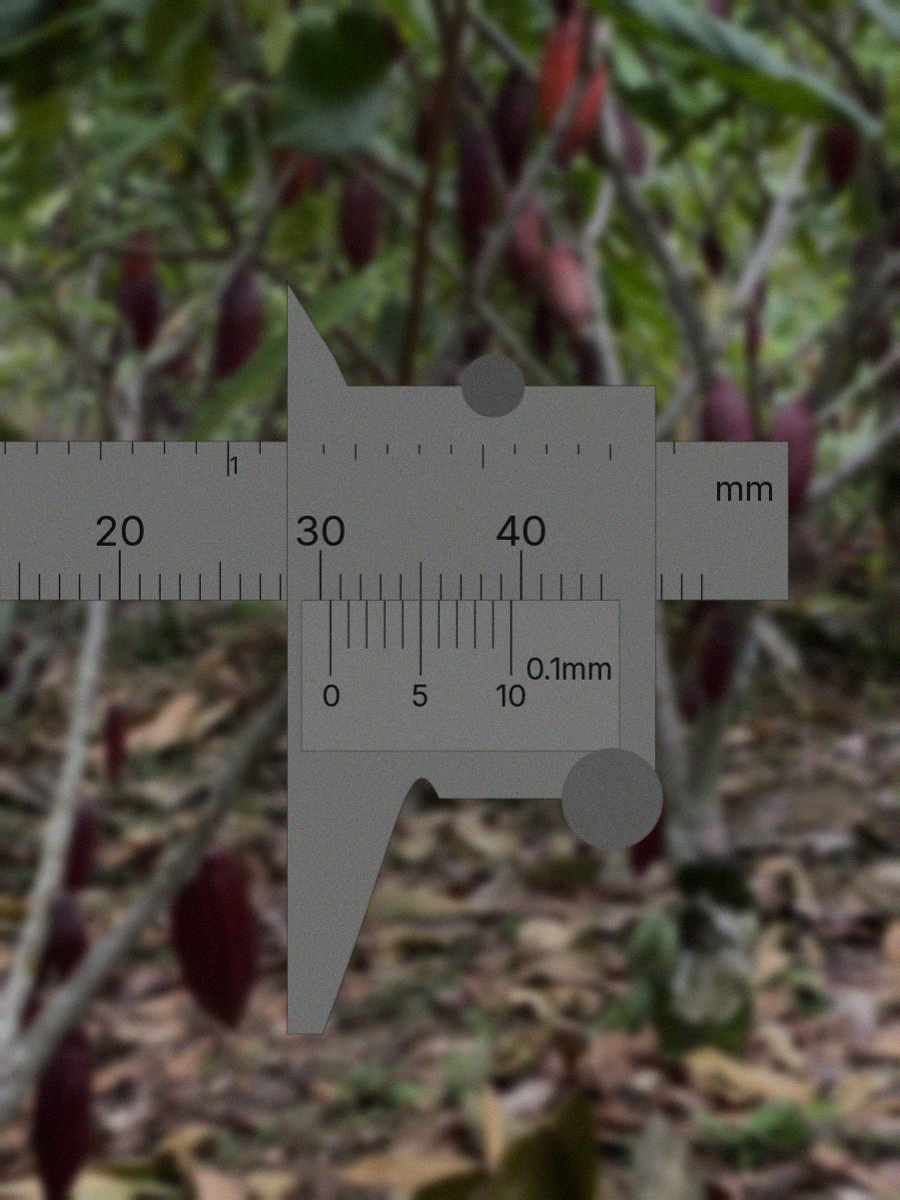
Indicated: 30.5 (mm)
